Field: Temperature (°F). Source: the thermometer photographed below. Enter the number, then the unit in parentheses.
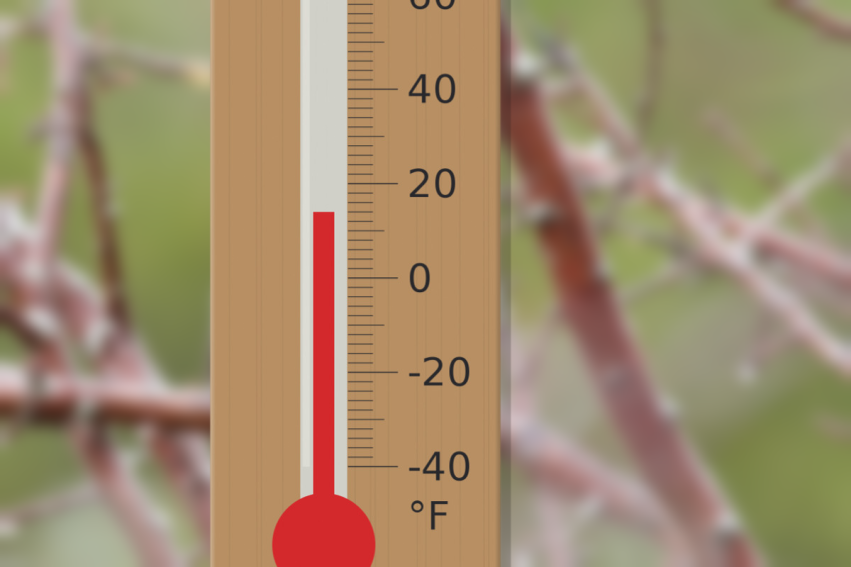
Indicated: 14 (°F)
